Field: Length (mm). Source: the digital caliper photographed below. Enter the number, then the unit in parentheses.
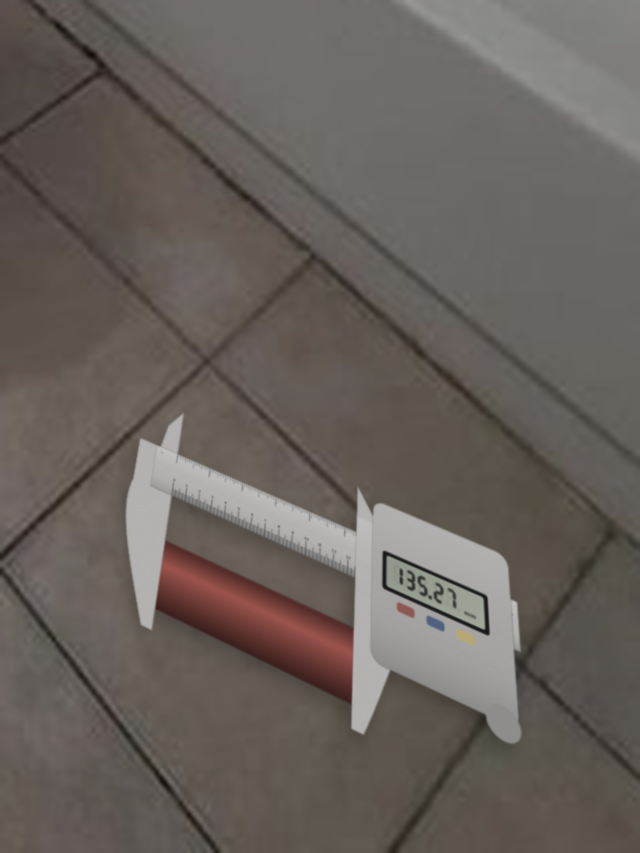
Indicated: 135.27 (mm)
